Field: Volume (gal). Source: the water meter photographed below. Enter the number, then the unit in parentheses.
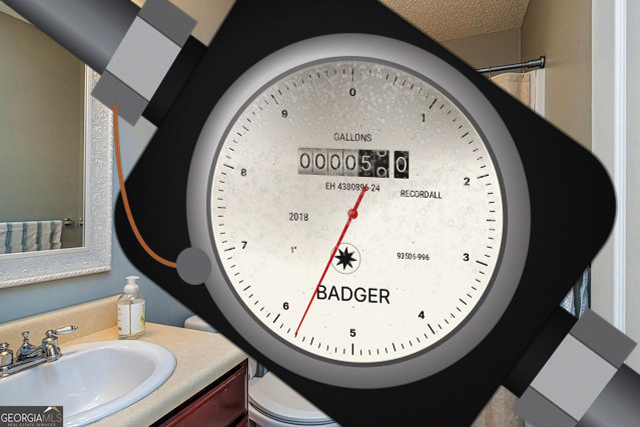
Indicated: 585.7 (gal)
